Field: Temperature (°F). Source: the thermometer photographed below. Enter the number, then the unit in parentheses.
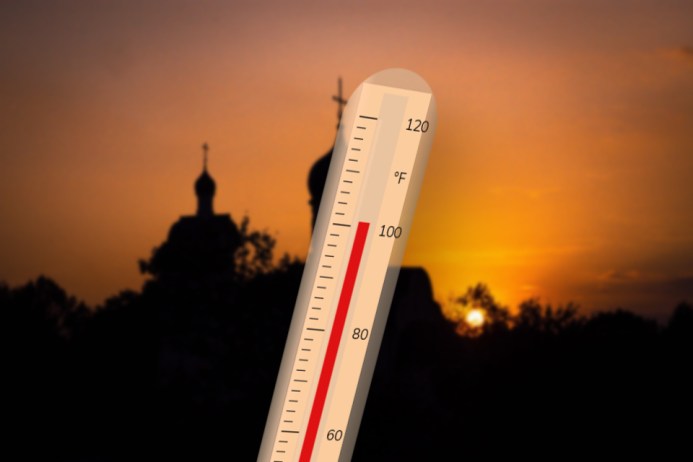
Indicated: 101 (°F)
